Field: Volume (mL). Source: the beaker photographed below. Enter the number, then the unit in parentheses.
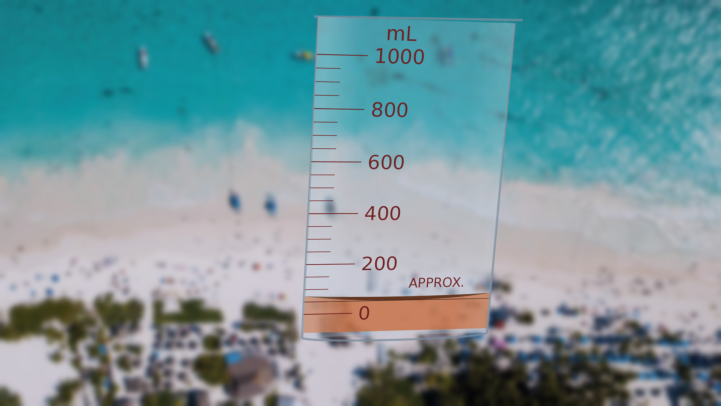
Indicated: 50 (mL)
